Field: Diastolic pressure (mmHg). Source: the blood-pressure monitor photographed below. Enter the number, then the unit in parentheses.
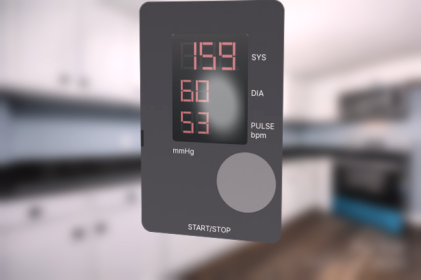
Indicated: 60 (mmHg)
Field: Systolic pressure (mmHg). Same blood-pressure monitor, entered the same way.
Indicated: 159 (mmHg)
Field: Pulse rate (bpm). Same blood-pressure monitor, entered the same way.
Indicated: 53 (bpm)
